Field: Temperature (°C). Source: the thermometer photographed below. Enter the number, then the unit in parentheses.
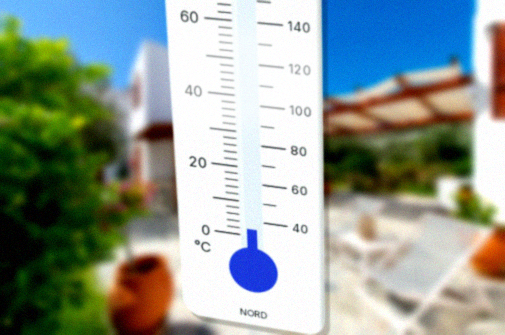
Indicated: 2 (°C)
